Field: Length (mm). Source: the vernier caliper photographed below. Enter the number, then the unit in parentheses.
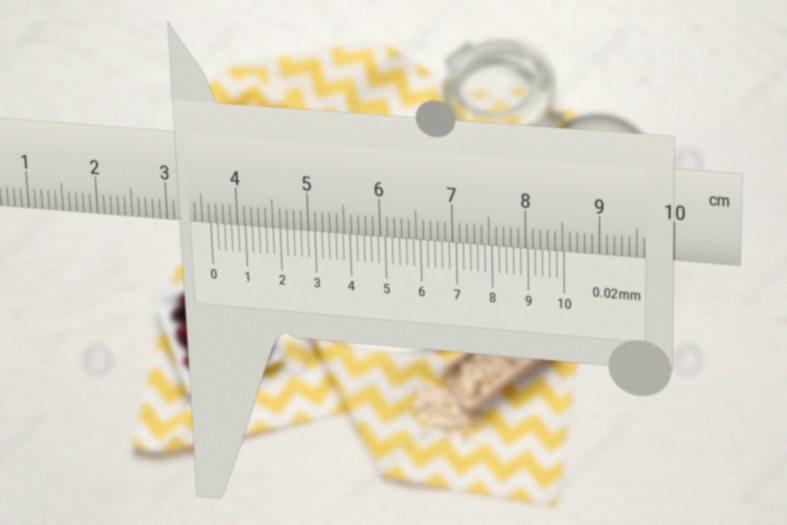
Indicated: 36.2 (mm)
